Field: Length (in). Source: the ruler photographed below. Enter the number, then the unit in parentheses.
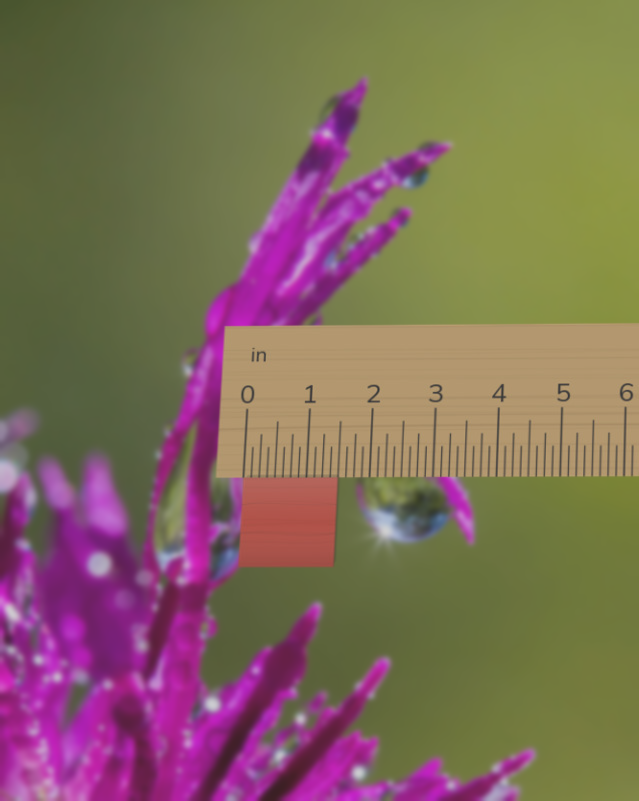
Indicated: 1.5 (in)
